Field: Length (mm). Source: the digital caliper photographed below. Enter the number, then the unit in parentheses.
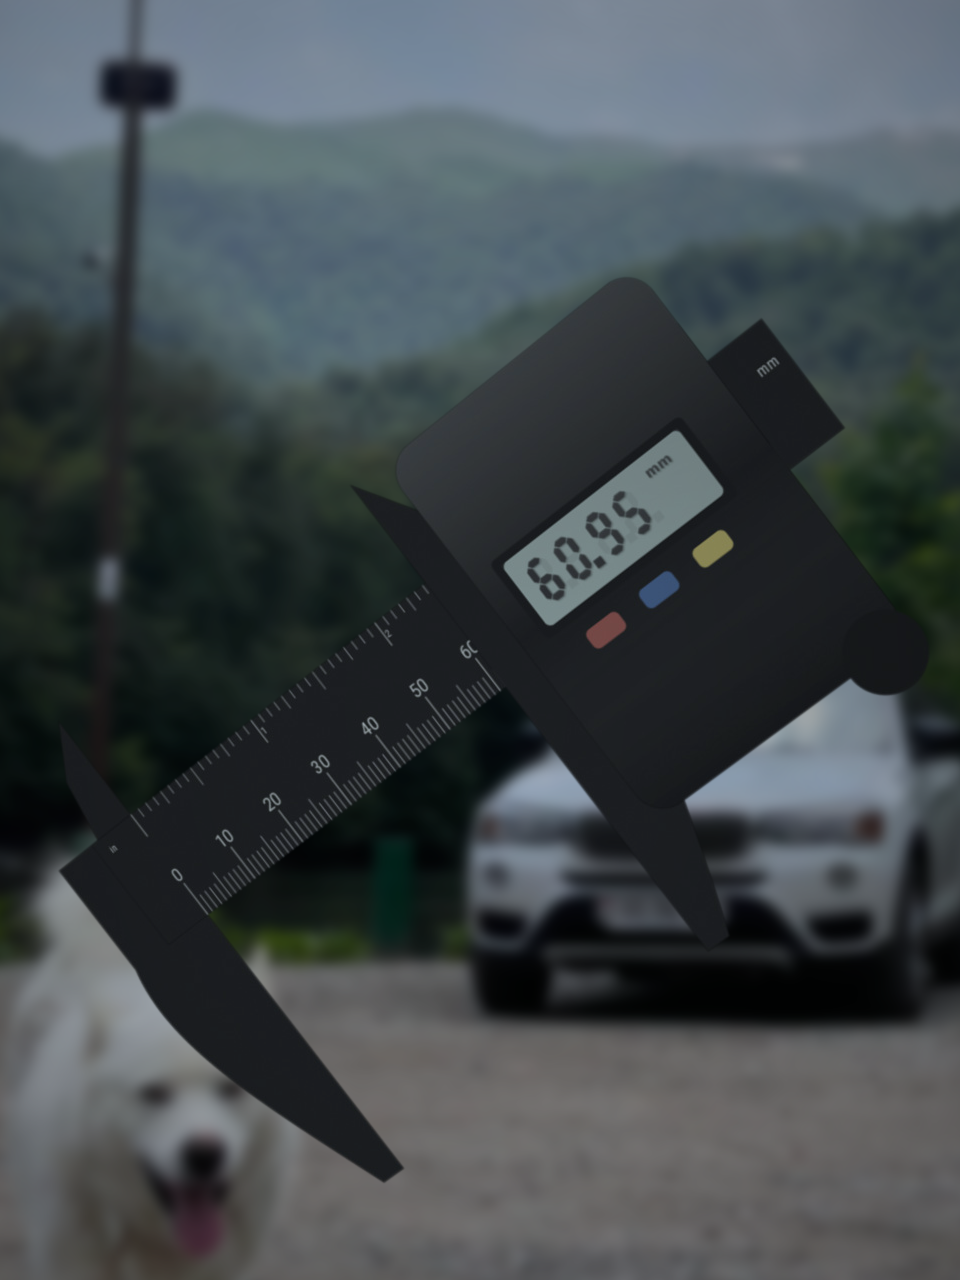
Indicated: 60.95 (mm)
